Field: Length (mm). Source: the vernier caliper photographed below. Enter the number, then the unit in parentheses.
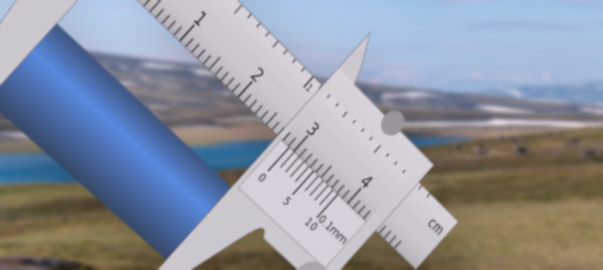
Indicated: 29.2 (mm)
